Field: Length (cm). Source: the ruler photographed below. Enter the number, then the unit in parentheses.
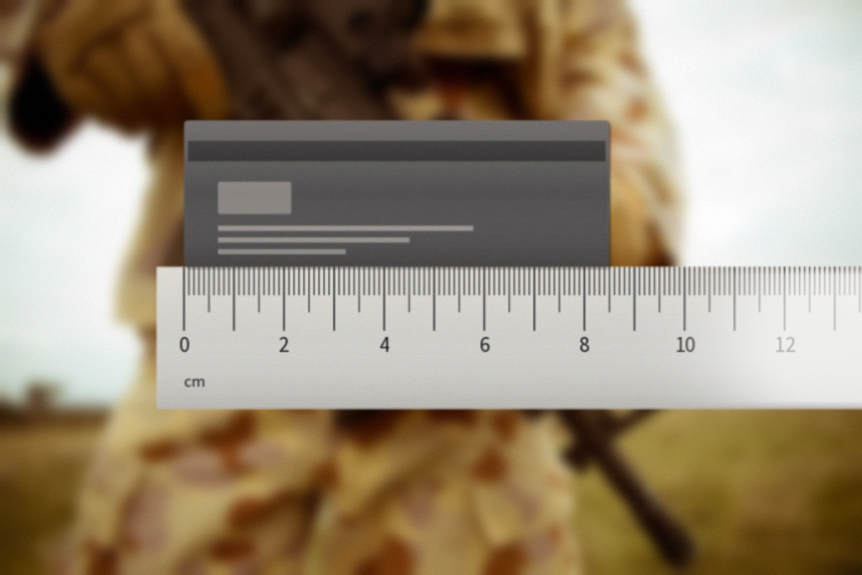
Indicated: 8.5 (cm)
